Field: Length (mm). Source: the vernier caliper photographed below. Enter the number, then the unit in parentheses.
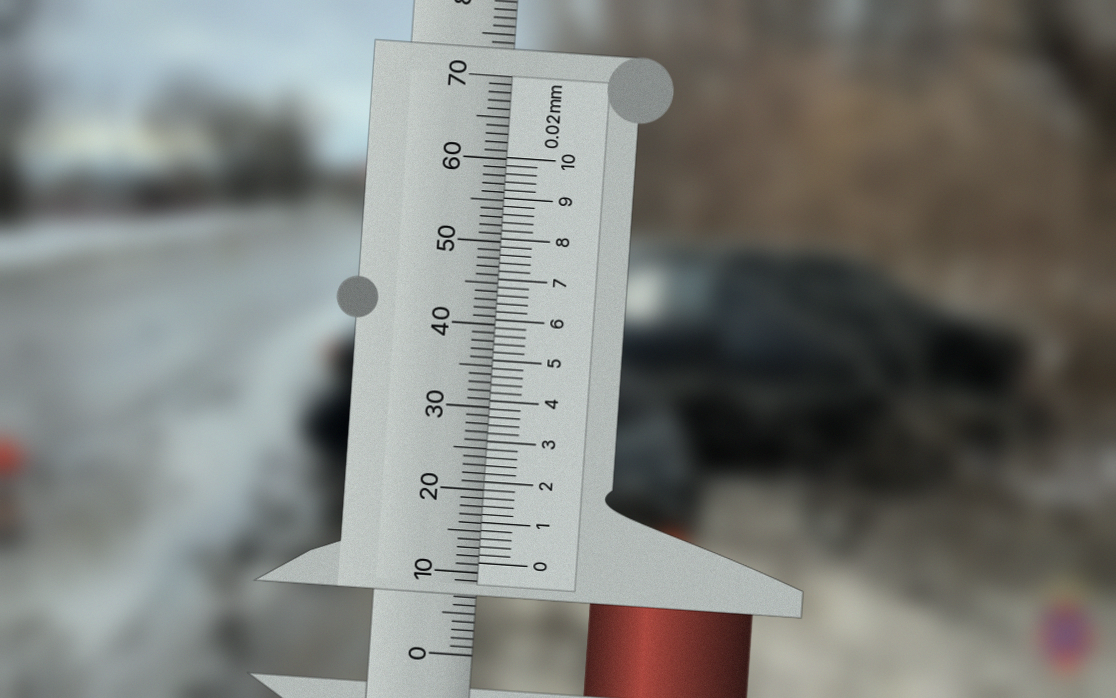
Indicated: 11.2 (mm)
